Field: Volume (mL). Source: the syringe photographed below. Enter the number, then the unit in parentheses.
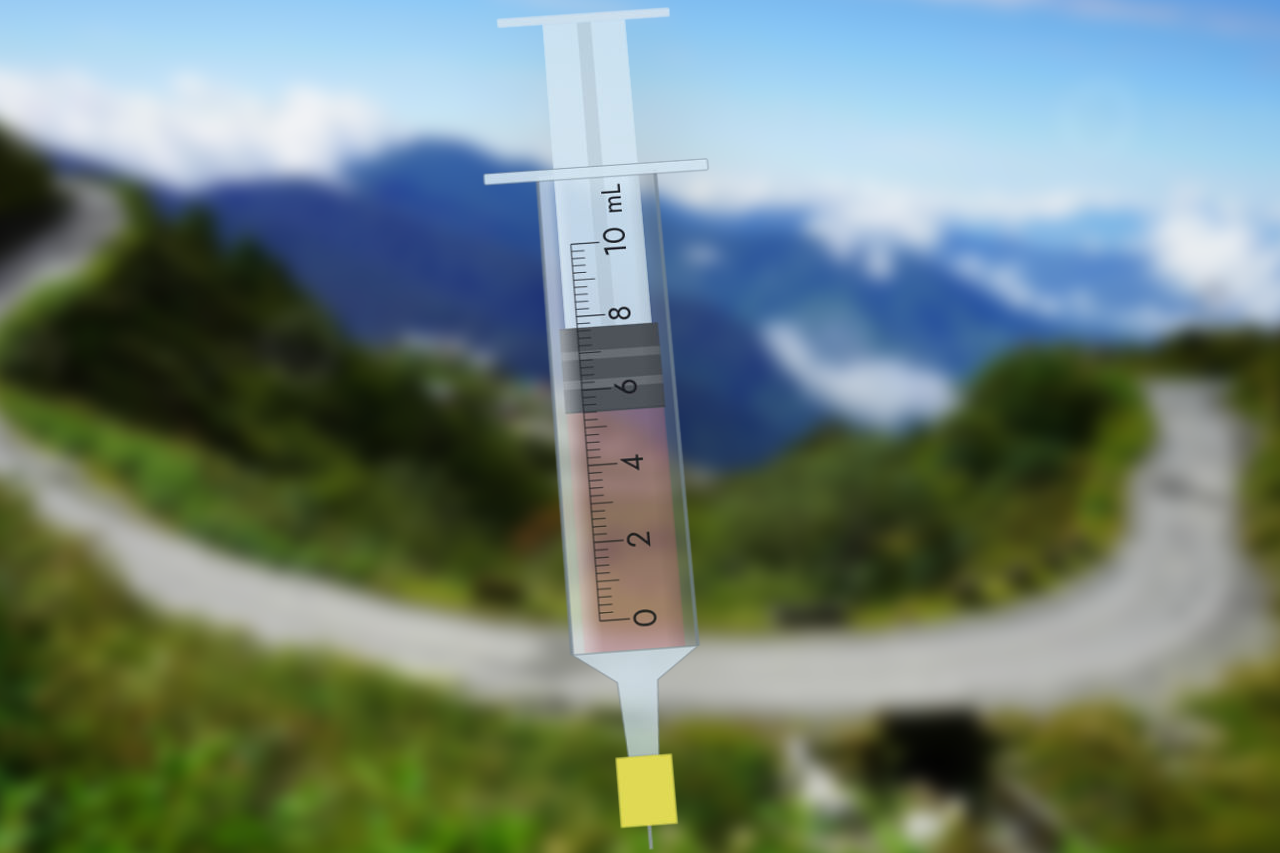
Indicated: 5.4 (mL)
